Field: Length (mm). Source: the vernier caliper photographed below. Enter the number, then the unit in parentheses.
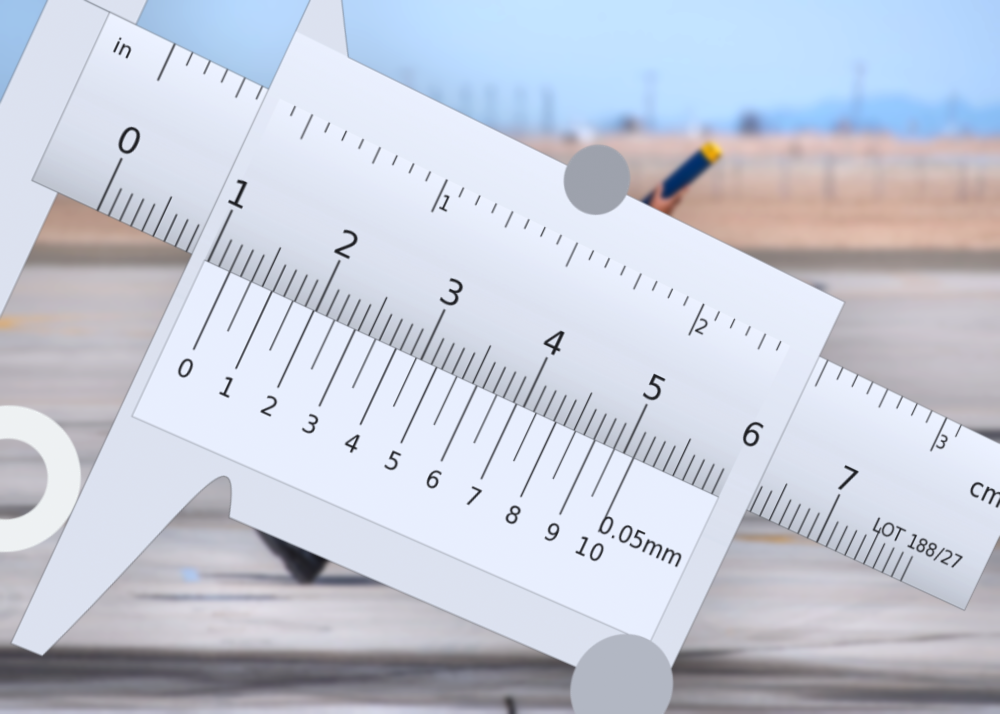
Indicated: 12.0 (mm)
